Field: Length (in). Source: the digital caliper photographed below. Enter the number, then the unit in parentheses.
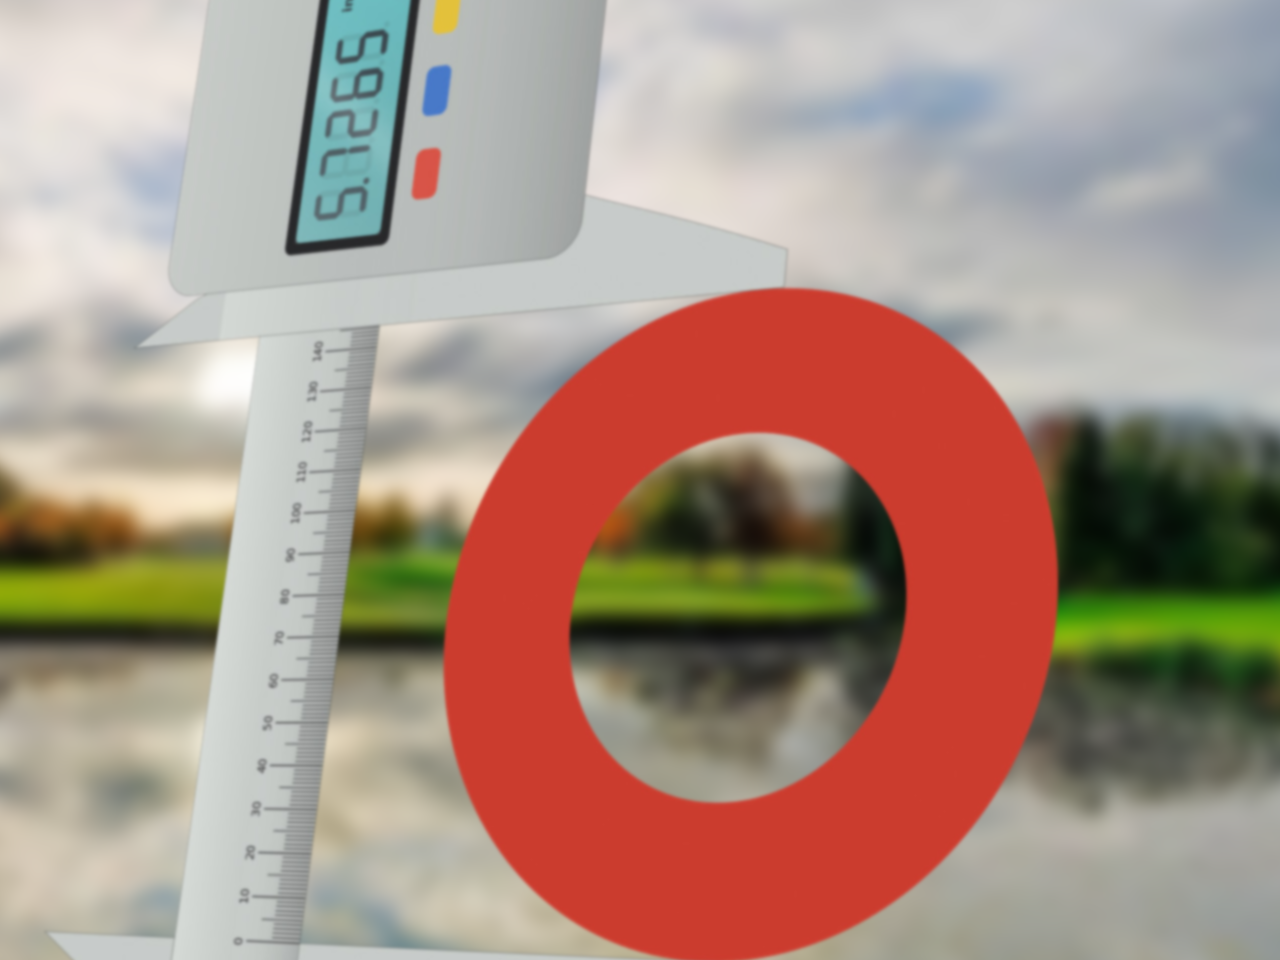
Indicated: 5.7265 (in)
